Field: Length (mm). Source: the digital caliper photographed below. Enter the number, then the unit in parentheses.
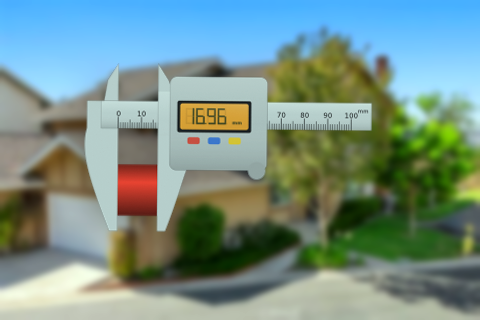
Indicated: 16.96 (mm)
